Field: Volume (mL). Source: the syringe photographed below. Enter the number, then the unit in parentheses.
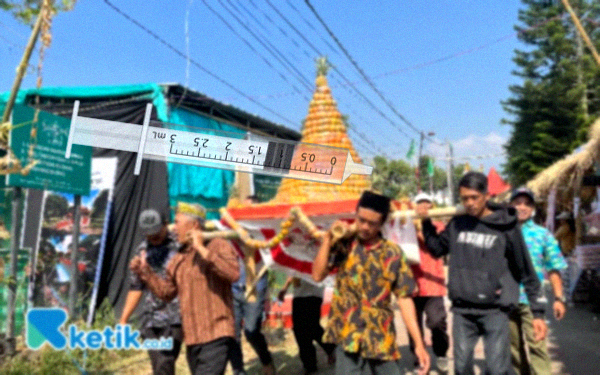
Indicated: 0.8 (mL)
